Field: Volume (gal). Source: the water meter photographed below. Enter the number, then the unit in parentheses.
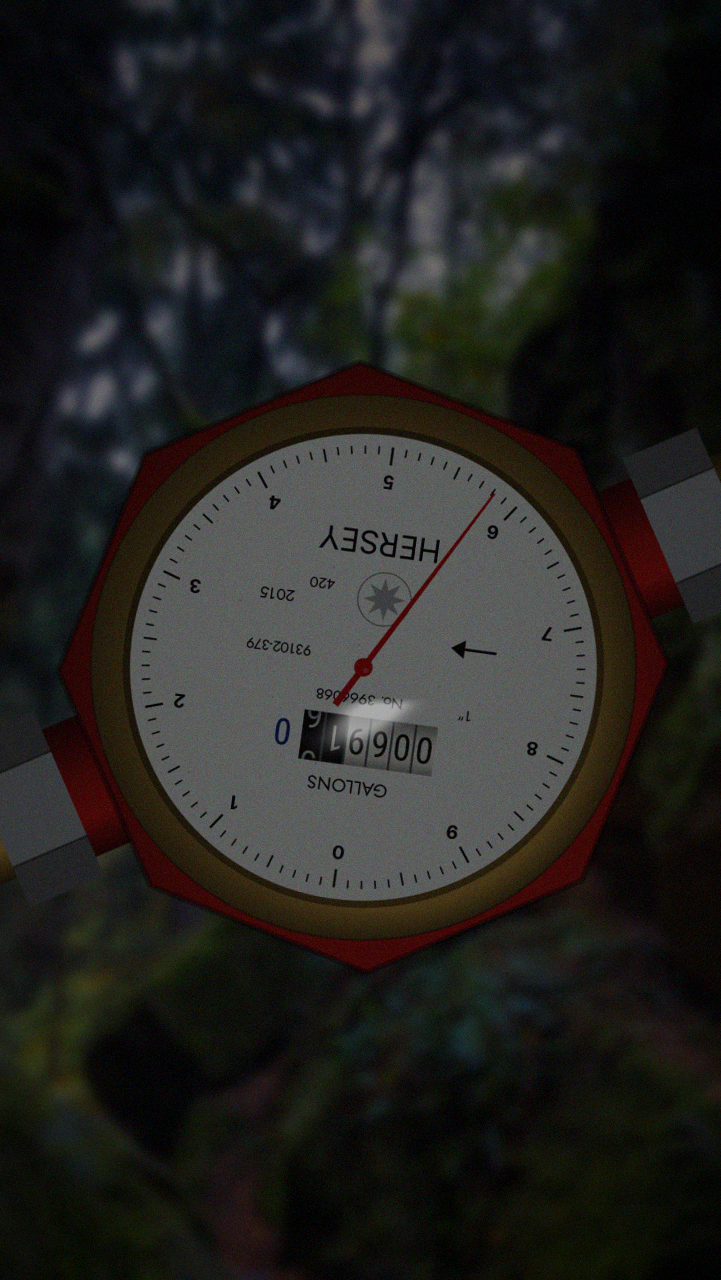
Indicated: 69155.8 (gal)
